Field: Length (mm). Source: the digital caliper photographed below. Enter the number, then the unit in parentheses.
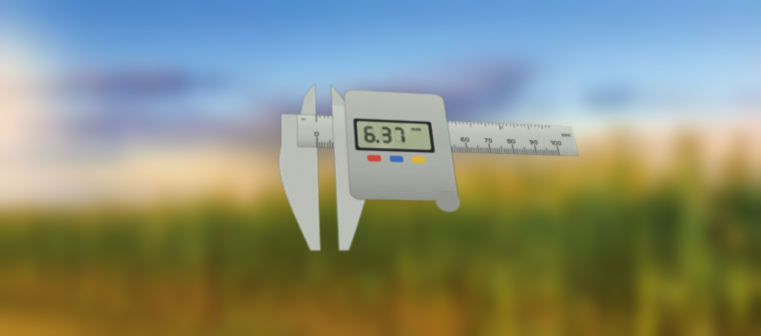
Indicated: 6.37 (mm)
